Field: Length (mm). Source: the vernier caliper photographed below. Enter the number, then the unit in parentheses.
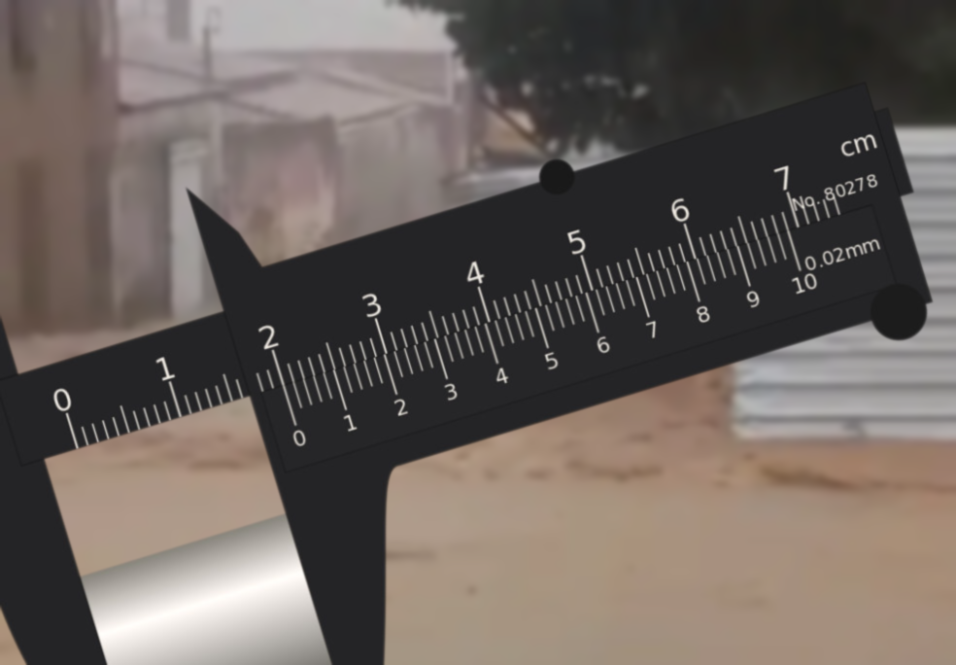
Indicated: 20.0 (mm)
